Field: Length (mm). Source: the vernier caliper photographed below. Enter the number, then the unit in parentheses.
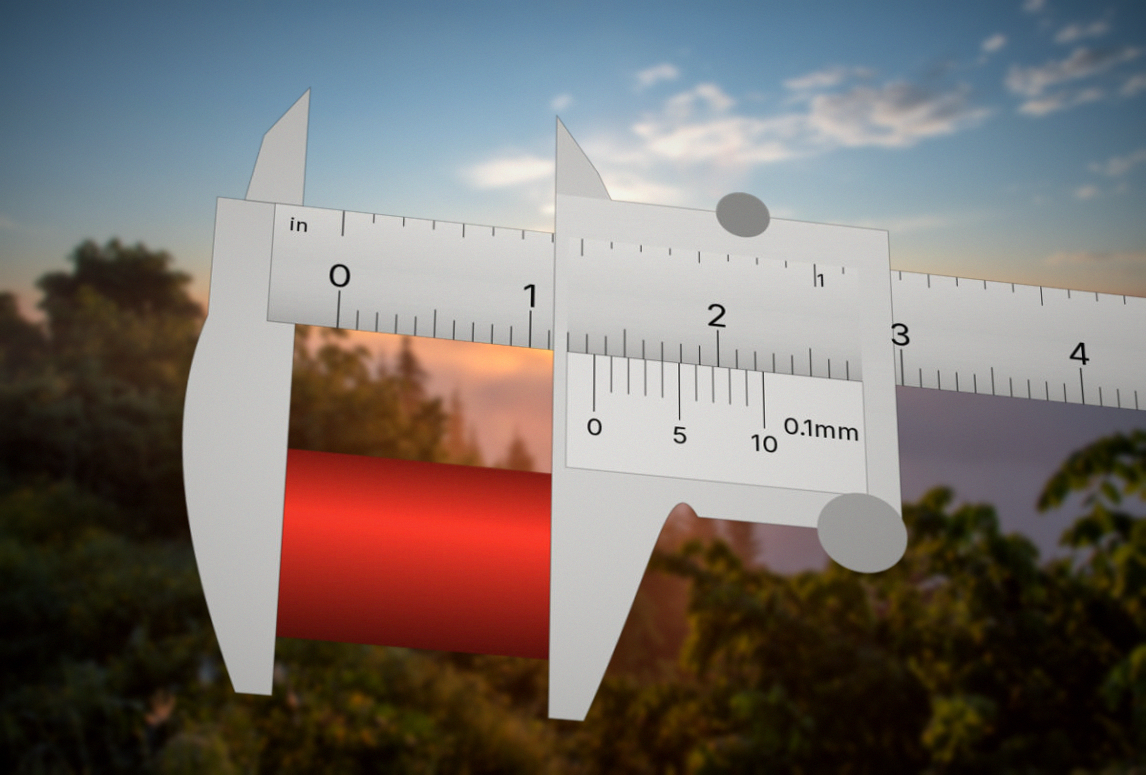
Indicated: 13.4 (mm)
